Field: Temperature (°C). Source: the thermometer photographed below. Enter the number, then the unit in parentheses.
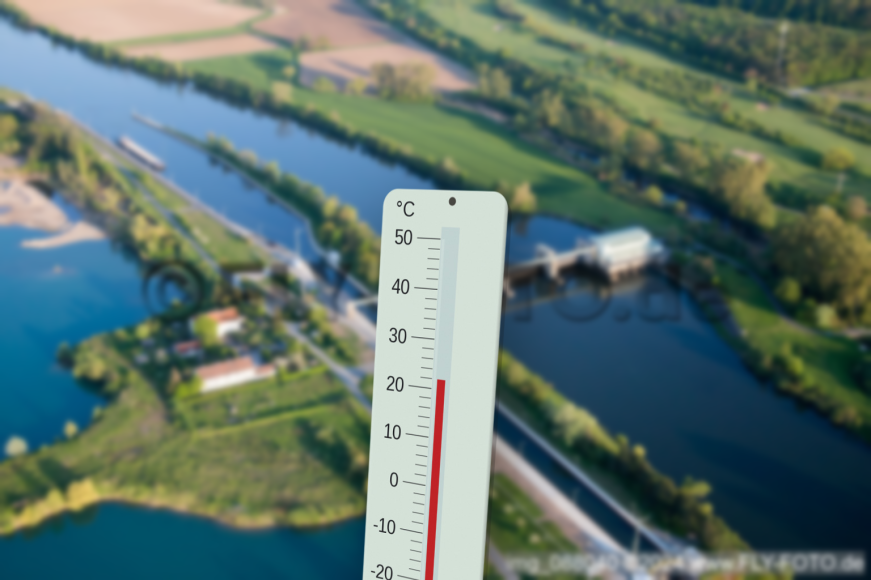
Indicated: 22 (°C)
